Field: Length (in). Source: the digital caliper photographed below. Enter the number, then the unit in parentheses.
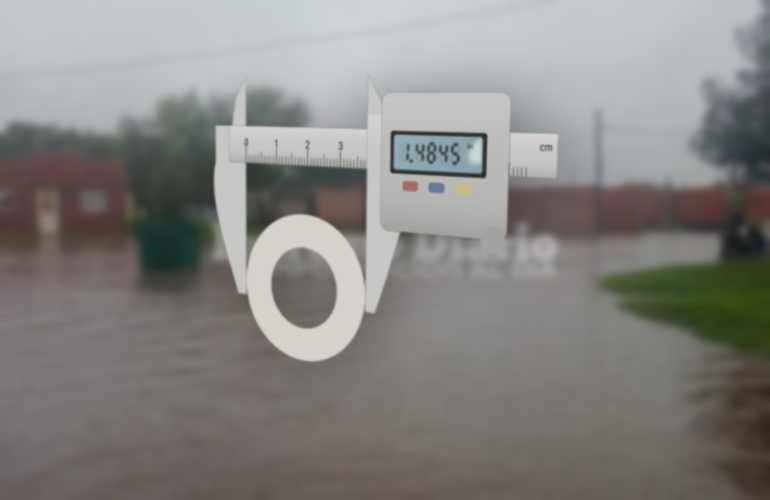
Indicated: 1.4845 (in)
